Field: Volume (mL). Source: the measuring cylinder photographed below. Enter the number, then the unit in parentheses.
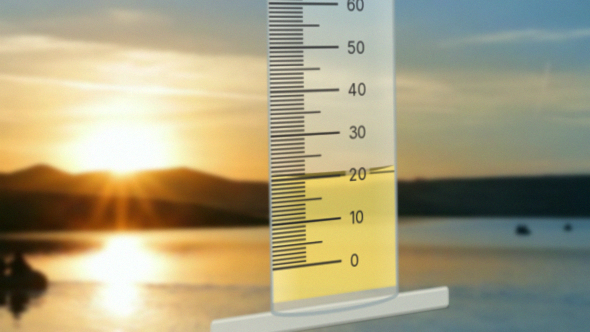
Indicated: 20 (mL)
